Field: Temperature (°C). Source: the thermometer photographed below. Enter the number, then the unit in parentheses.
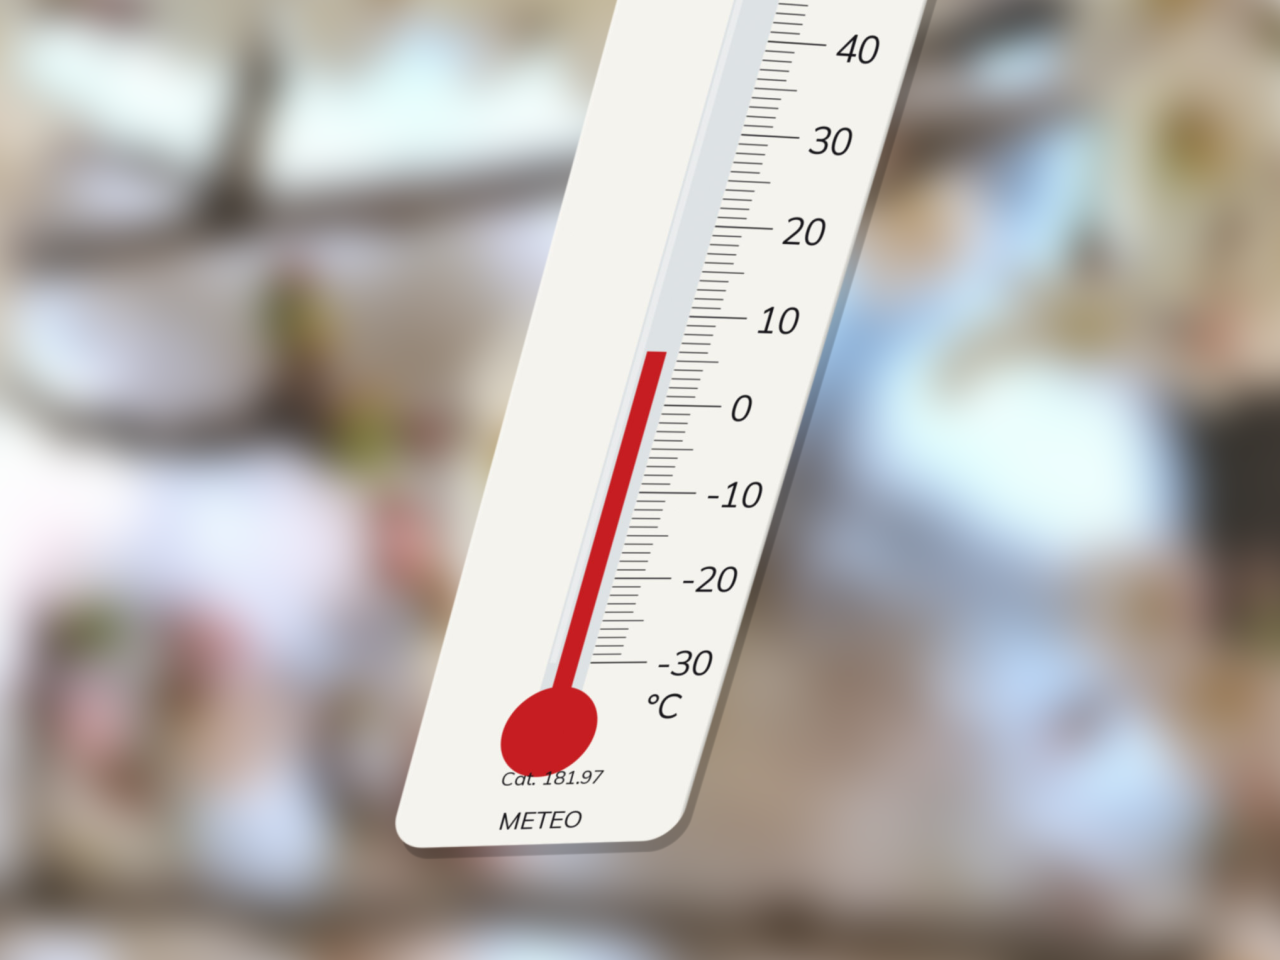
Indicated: 6 (°C)
